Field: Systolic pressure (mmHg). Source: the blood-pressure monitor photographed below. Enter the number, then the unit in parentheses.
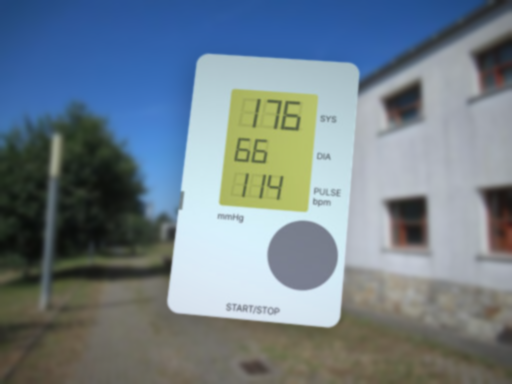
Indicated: 176 (mmHg)
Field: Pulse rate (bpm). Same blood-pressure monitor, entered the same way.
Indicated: 114 (bpm)
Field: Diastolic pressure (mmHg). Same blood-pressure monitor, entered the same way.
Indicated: 66 (mmHg)
